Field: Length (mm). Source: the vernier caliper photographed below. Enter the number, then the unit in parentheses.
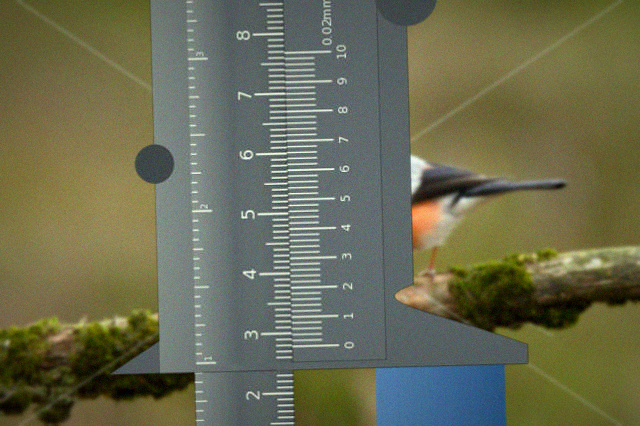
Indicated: 27.8 (mm)
